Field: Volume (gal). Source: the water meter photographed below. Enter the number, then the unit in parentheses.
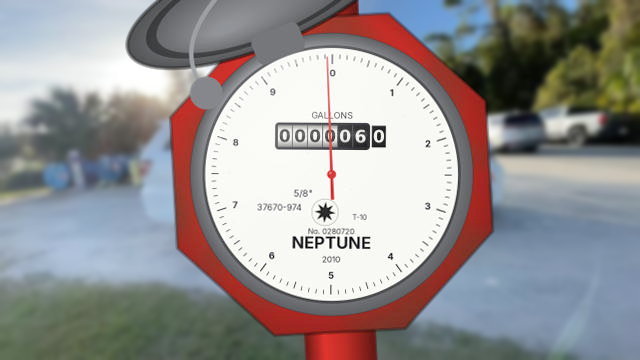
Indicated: 59.9 (gal)
